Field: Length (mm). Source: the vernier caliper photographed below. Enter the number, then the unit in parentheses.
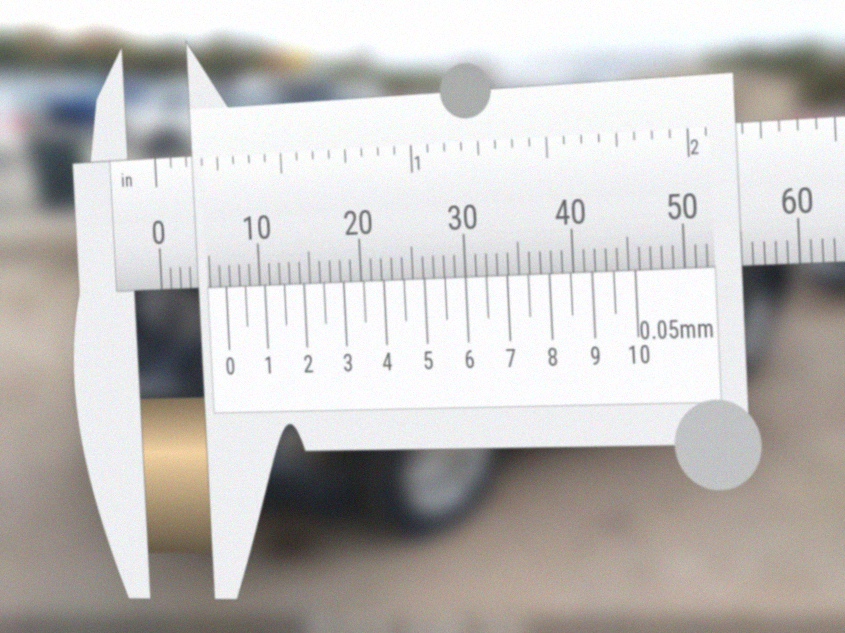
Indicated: 6.6 (mm)
